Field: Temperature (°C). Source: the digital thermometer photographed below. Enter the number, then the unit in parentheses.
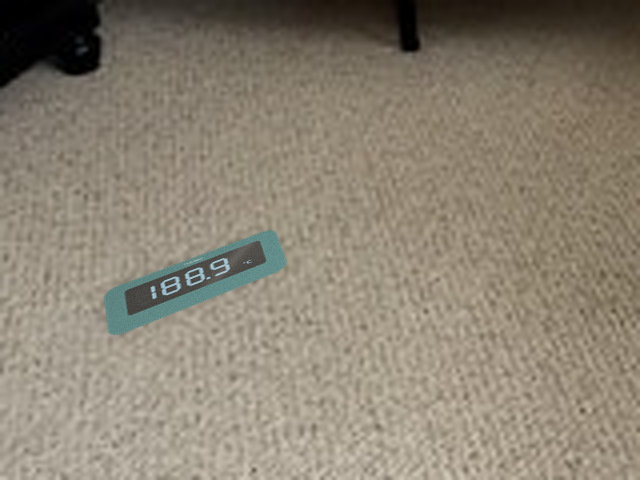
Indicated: 188.9 (°C)
